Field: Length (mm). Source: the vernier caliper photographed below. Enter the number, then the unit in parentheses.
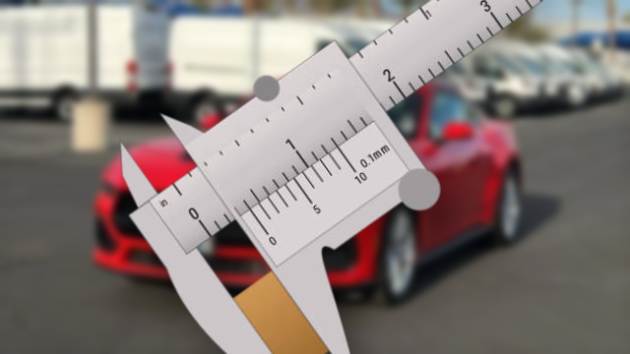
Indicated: 4.0 (mm)
